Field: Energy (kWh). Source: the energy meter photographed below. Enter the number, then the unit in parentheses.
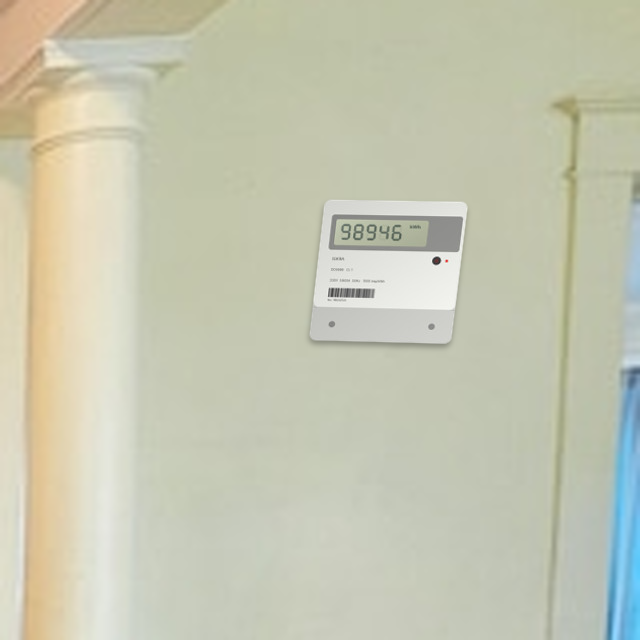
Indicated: 98946 (kWh)
